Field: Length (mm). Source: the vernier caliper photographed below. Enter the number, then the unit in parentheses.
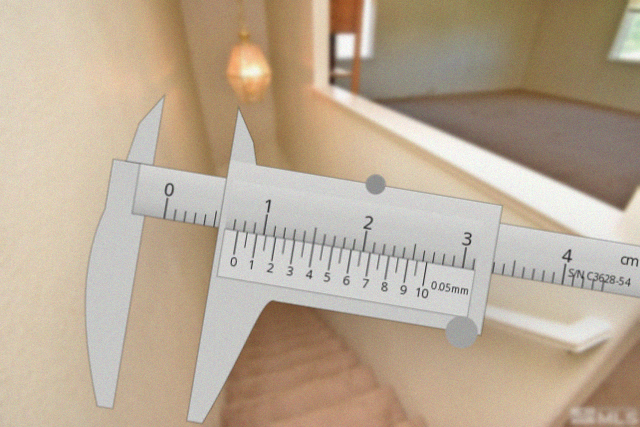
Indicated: 7.4 (mm)
